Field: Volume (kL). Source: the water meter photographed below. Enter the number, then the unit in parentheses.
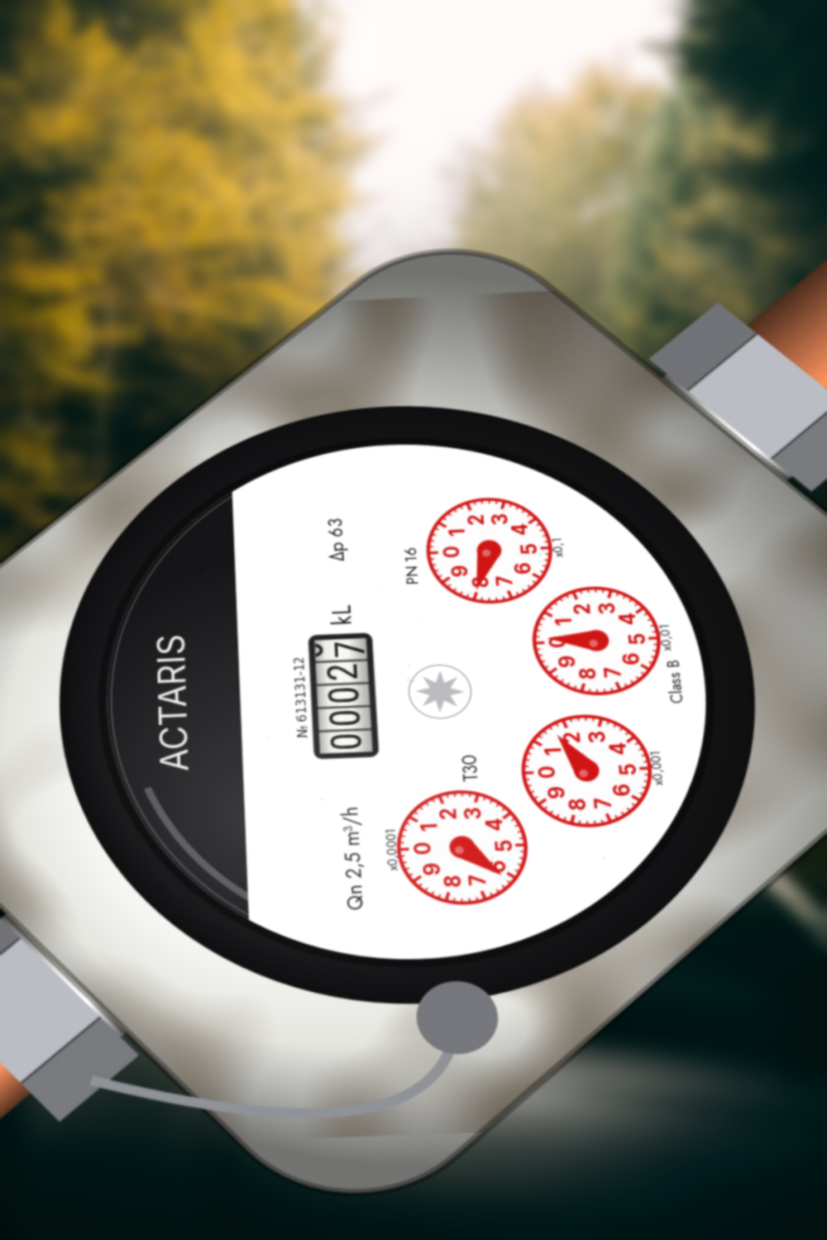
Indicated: 26.8016 (kL)
